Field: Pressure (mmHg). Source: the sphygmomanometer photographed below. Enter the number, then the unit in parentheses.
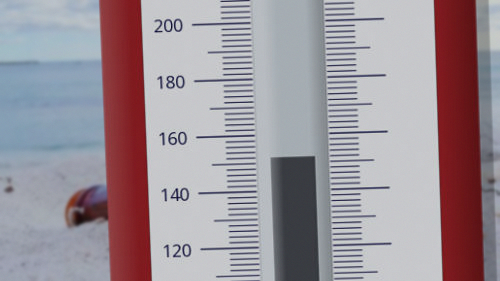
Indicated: 152 (mmHg)
